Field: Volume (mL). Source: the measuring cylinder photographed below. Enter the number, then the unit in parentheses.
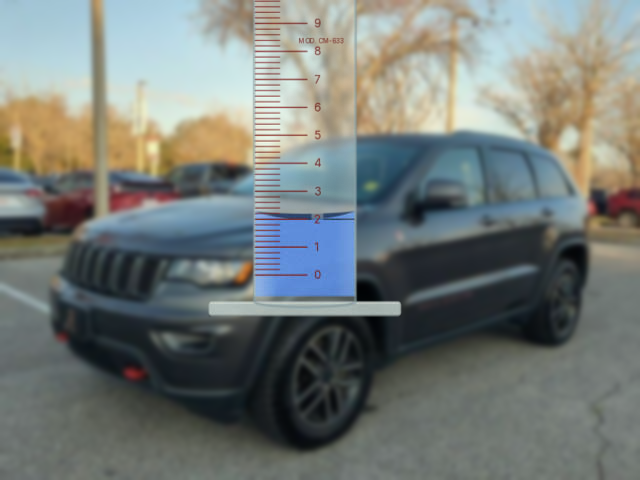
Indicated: 2 (mL)
